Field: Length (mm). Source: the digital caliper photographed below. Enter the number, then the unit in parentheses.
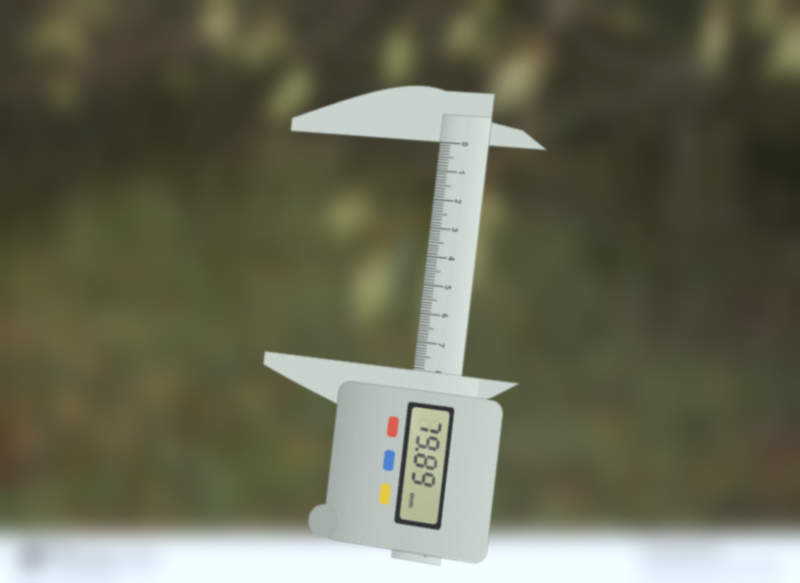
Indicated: 79.89 (mm)
